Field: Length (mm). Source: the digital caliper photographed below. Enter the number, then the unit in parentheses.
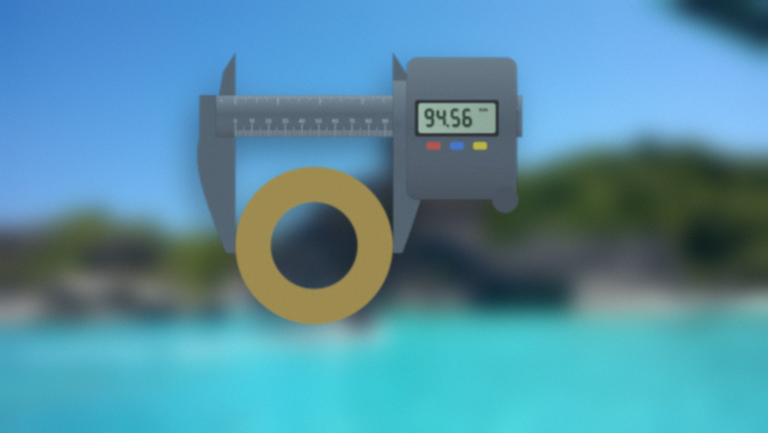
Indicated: 94.56 (mm)
